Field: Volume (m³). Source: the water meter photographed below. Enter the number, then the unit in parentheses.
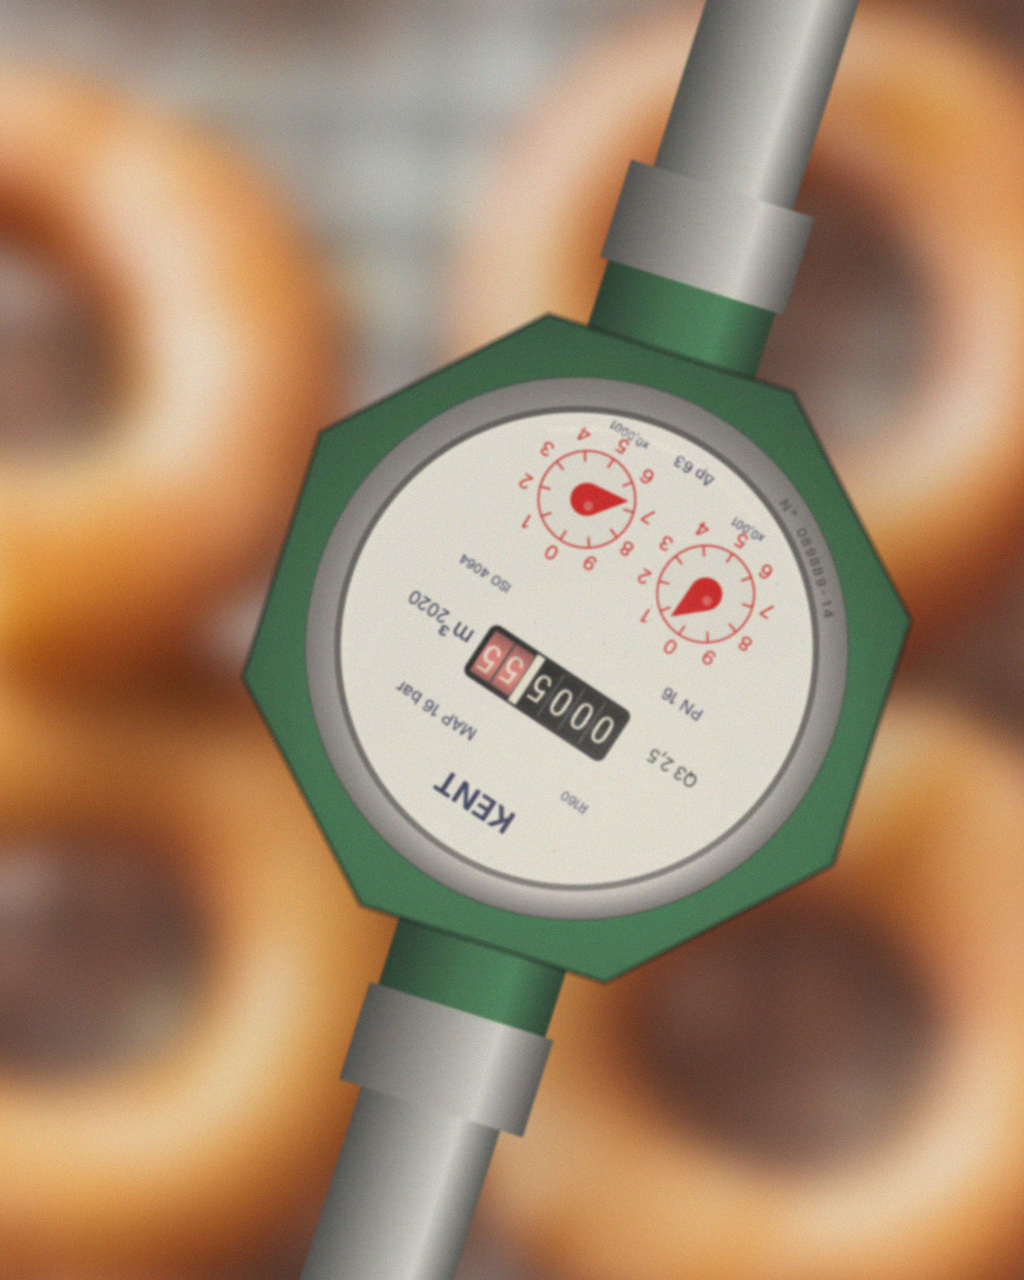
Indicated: 5.5506 (m³)
